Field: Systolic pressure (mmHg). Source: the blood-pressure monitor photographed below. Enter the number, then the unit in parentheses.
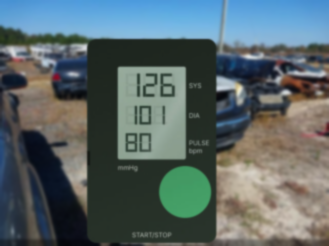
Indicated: 126 (mmHg)
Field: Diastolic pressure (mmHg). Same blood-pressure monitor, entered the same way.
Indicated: 101 (mmHg)
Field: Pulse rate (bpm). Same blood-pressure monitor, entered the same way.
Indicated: 80 (bpm)
